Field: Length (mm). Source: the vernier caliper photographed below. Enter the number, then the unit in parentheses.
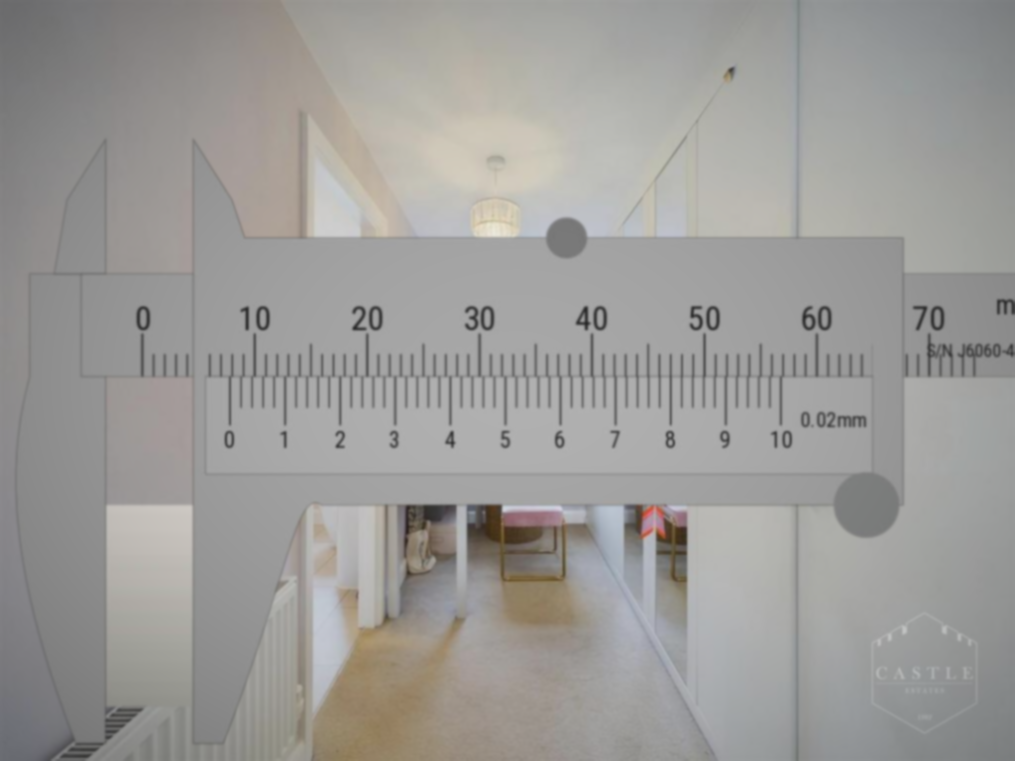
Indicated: 7.8 (mm)
